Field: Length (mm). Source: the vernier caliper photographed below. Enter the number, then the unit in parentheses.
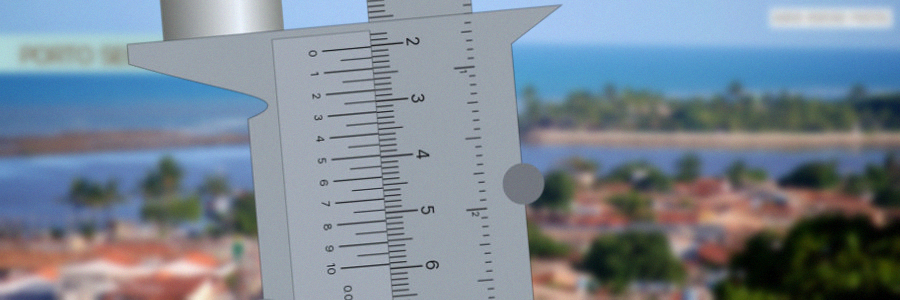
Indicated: 20.2 (mm)
